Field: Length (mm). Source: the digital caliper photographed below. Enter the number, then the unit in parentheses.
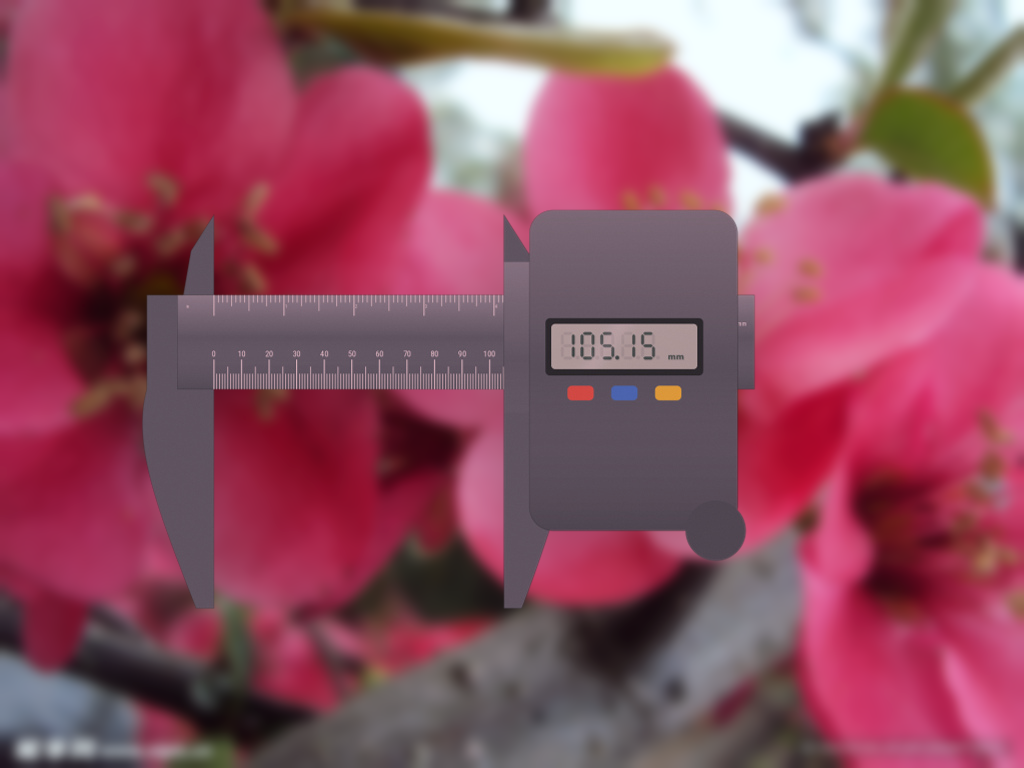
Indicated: 105.15 (mm)
